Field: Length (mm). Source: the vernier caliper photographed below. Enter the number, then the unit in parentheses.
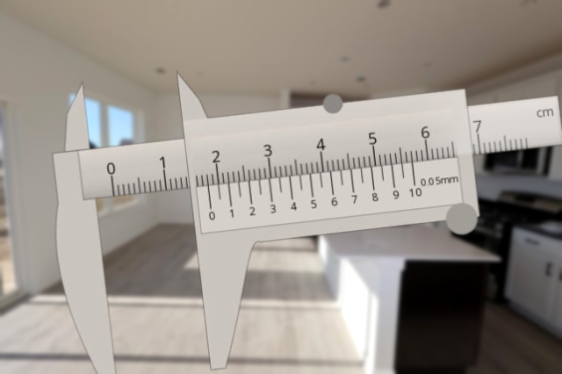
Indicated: 18.0 (mm)
